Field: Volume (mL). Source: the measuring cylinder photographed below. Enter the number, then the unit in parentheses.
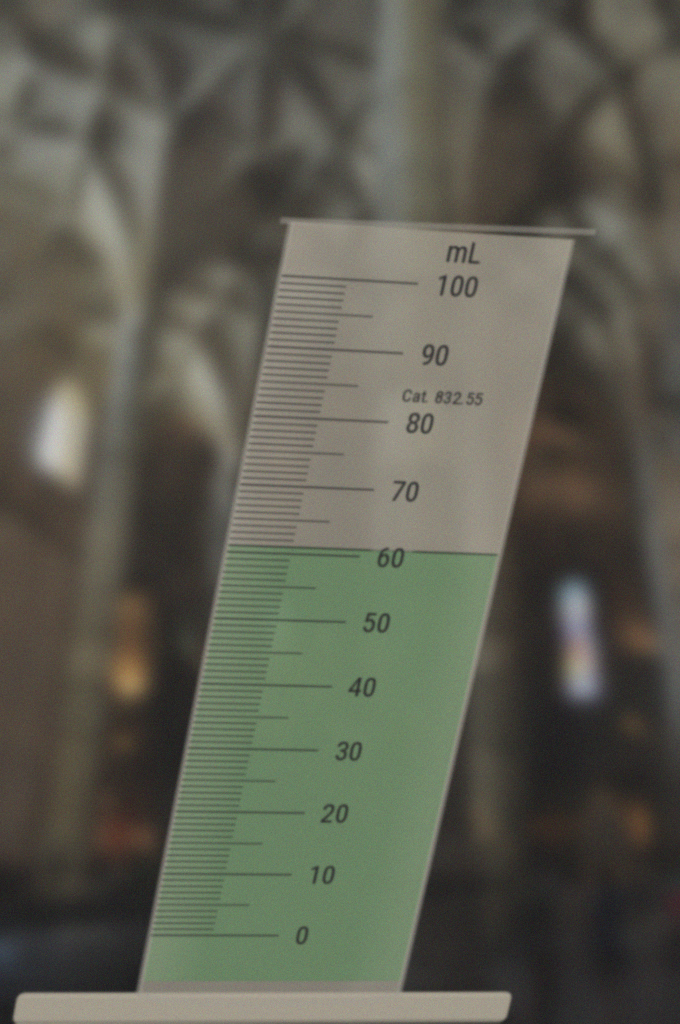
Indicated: 61 (mL)
